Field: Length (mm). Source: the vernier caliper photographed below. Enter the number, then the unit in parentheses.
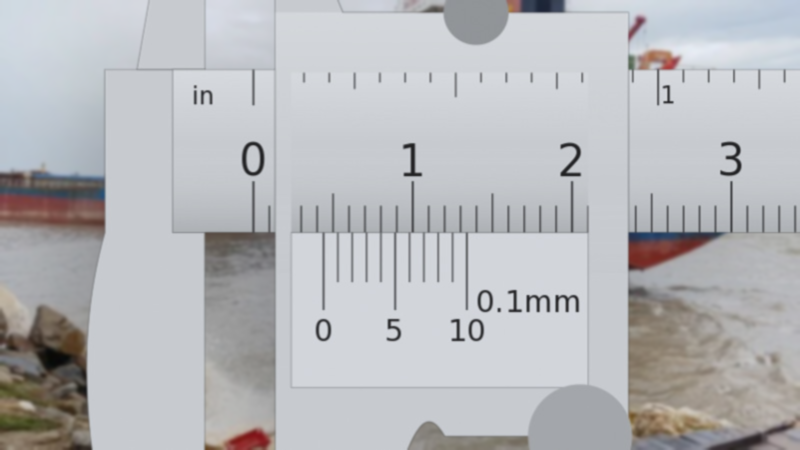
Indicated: 4.4 (mm)
